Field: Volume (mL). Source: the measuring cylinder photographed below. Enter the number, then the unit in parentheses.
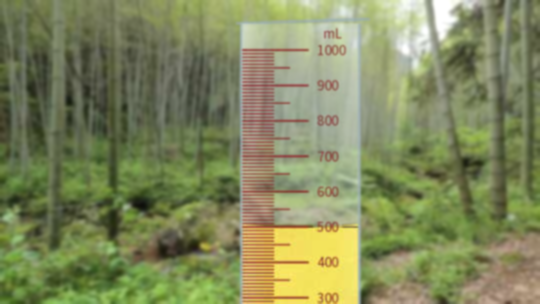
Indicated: 500 (mL)
